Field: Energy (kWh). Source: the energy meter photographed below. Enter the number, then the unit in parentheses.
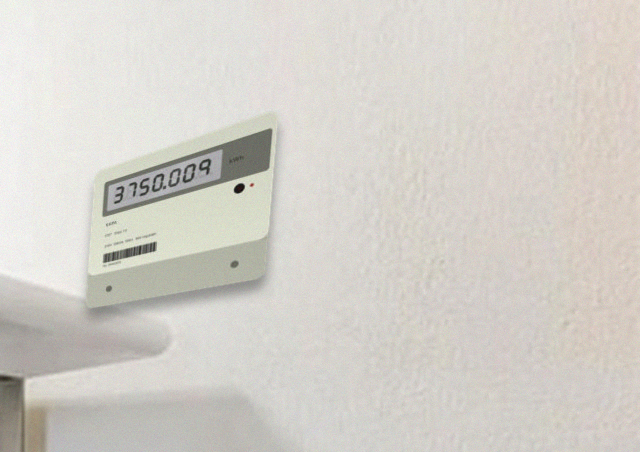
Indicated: 3750.009 (kWh)
